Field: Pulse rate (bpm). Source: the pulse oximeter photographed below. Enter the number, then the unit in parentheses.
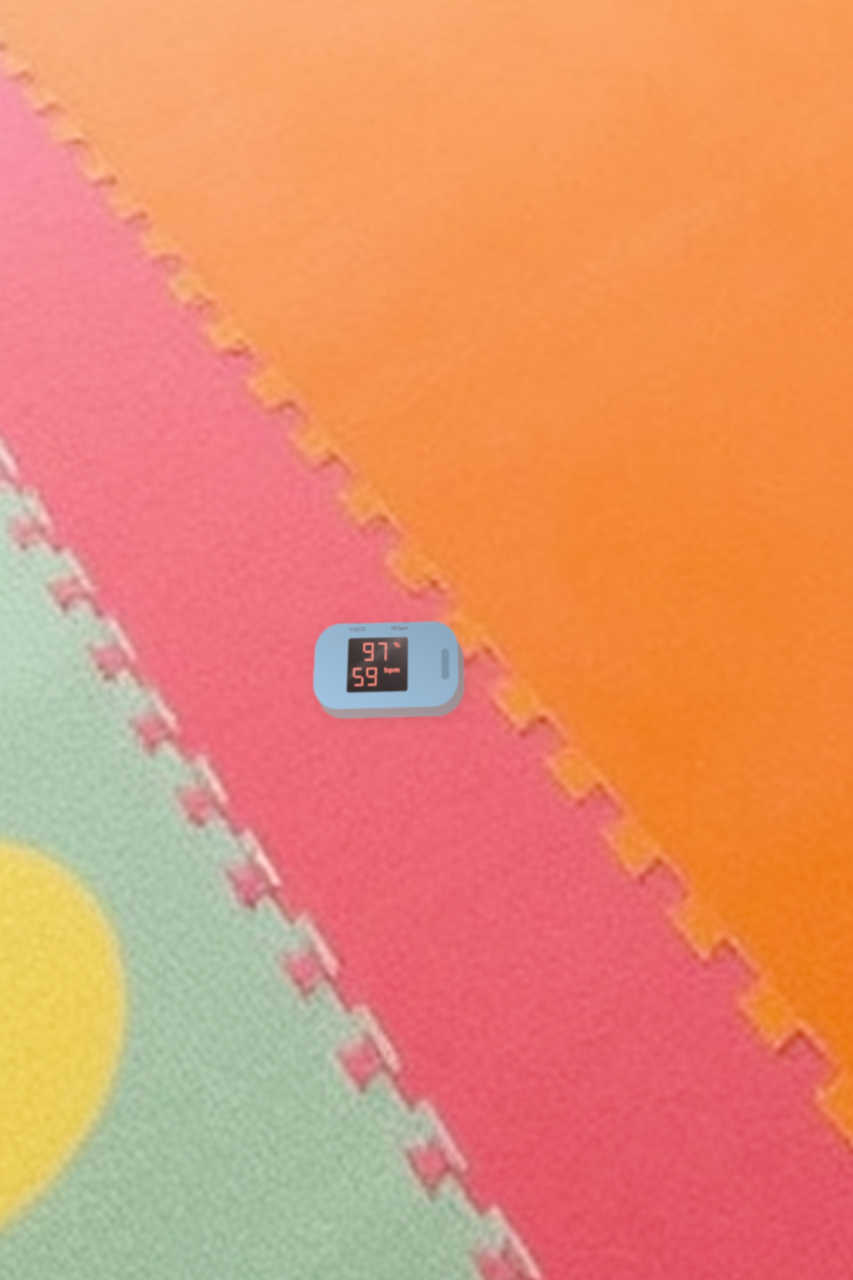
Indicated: 59 (bpm)
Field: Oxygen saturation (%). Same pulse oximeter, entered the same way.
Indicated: 97 (%)
